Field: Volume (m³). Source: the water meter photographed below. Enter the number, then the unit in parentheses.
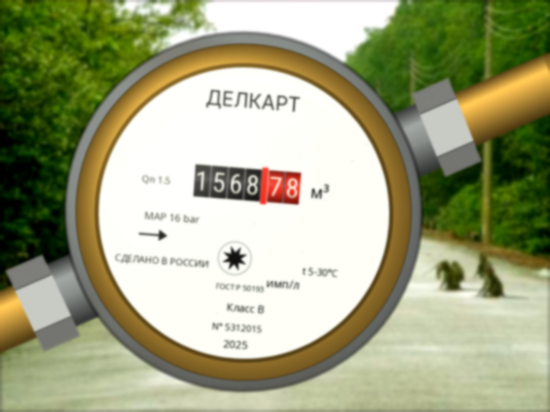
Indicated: 1568.78 (m³)
